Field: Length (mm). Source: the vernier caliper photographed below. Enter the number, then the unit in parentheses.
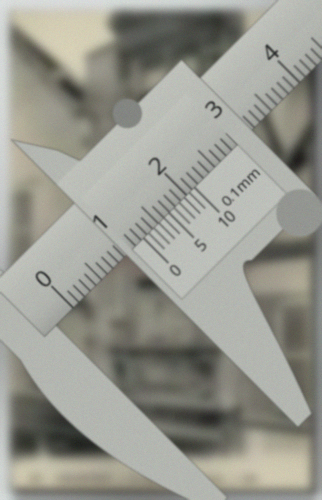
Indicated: 12.4 (mm)
